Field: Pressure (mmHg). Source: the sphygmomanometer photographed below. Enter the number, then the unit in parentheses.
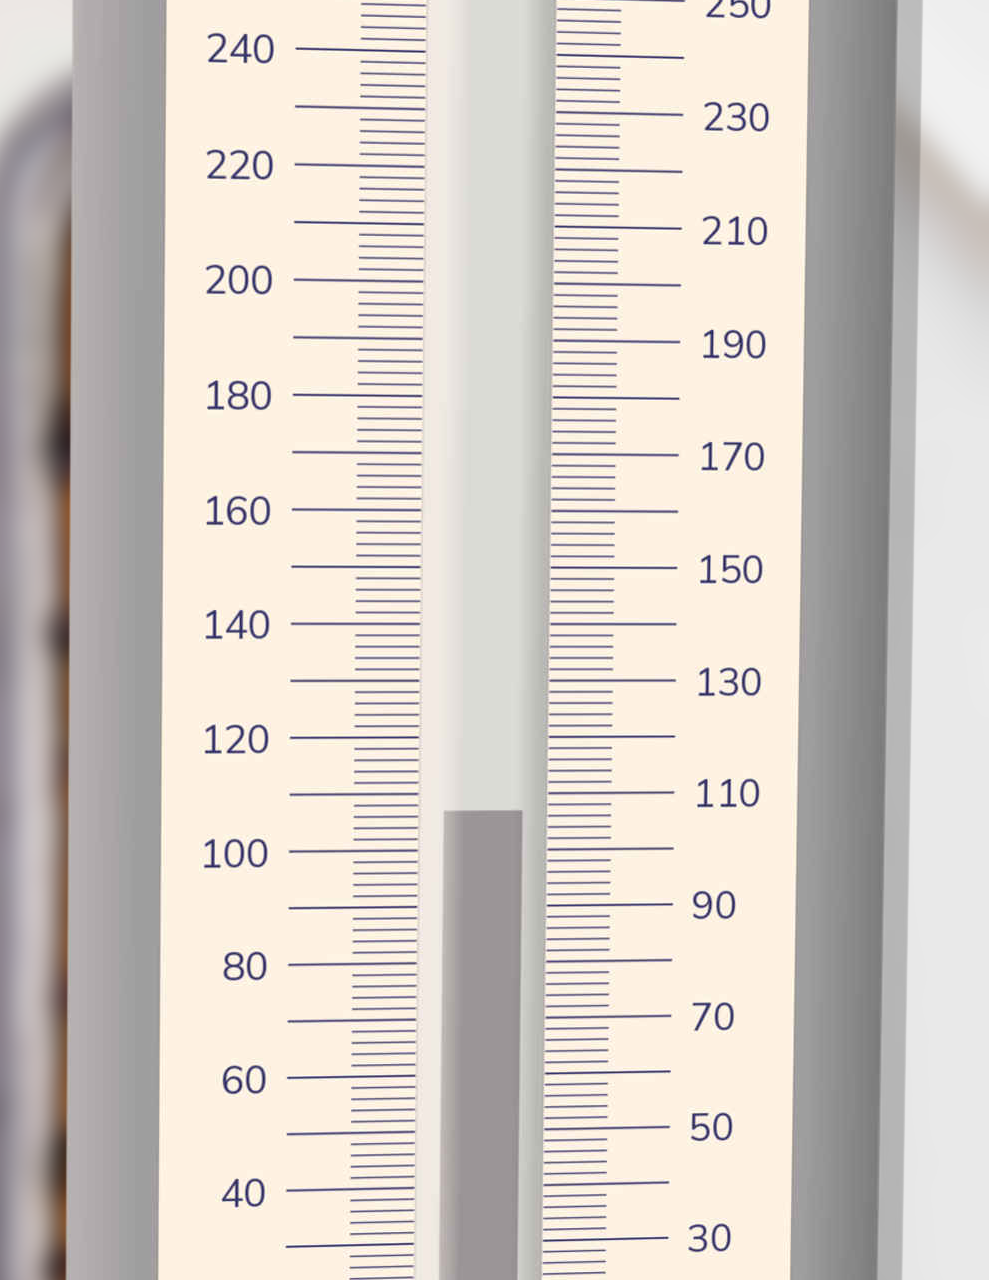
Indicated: 107 (mmHg)
